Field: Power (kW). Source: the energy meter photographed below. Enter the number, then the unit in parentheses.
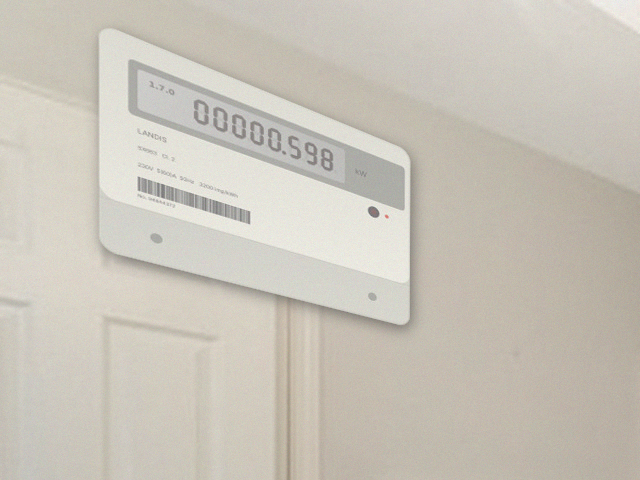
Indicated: 0.598 (kW)
